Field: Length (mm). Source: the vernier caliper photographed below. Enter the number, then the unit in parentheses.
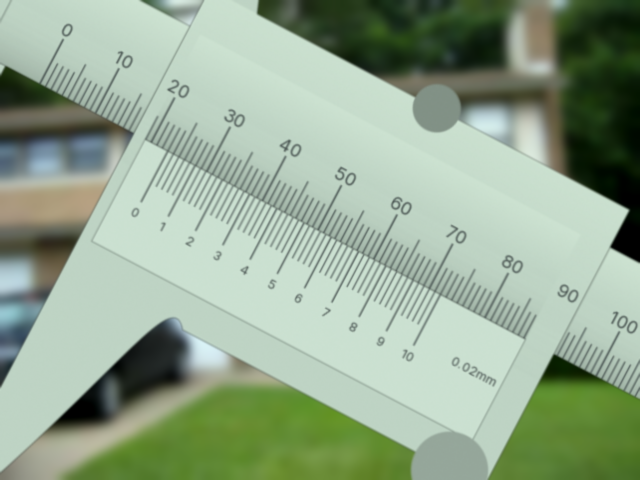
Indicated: 23.0 (mm)
